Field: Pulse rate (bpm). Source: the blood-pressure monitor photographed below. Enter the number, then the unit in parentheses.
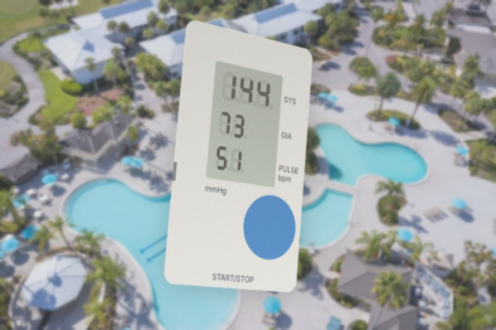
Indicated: 51 (bpm)
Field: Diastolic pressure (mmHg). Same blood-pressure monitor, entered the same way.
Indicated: 73 (mmHg)
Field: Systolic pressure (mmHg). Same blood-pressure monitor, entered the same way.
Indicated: 144 (mmHg)
